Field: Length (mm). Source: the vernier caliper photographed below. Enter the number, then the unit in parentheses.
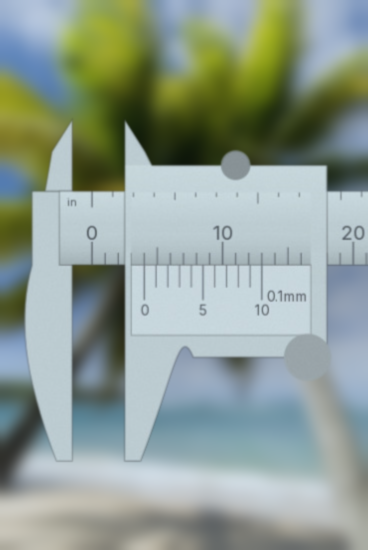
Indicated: 4.0 (mm)
